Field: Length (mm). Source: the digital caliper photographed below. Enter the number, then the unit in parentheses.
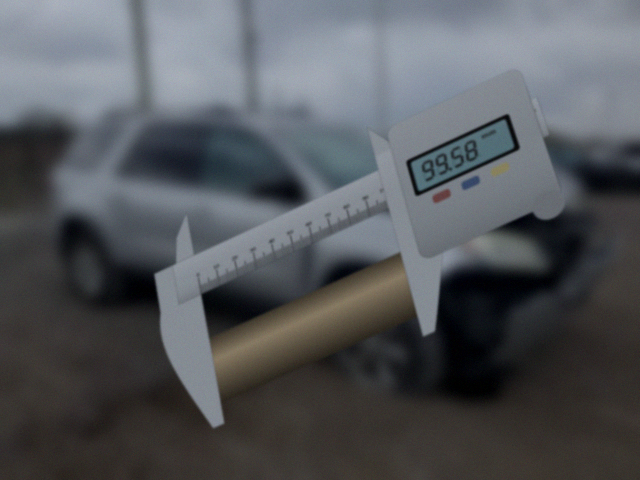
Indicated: 99.58 (mm)
